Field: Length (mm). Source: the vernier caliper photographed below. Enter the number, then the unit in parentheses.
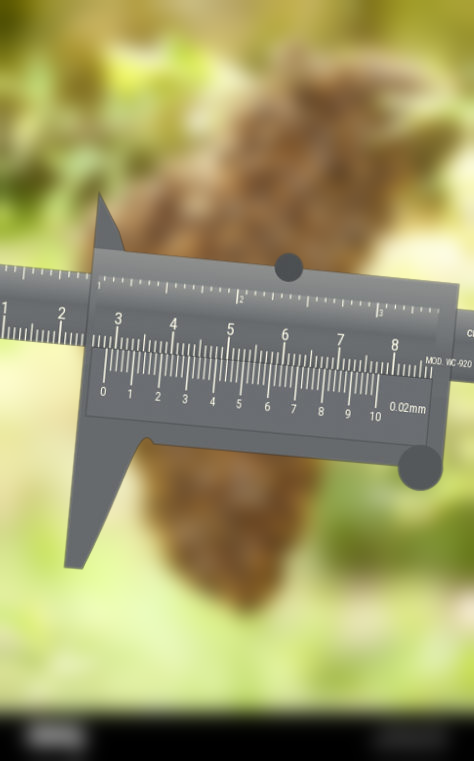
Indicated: 28.5 (mm)
